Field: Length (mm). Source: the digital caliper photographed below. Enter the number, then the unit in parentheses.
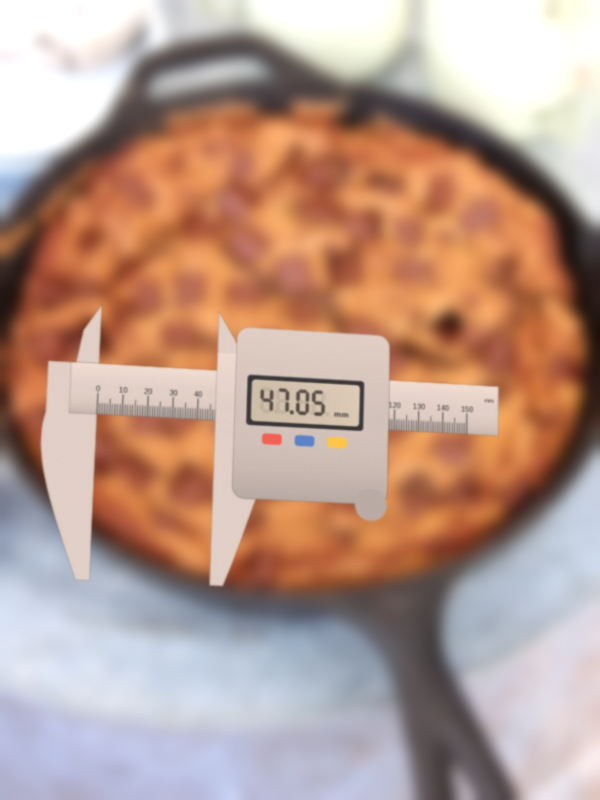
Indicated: 47.05 (mm)
